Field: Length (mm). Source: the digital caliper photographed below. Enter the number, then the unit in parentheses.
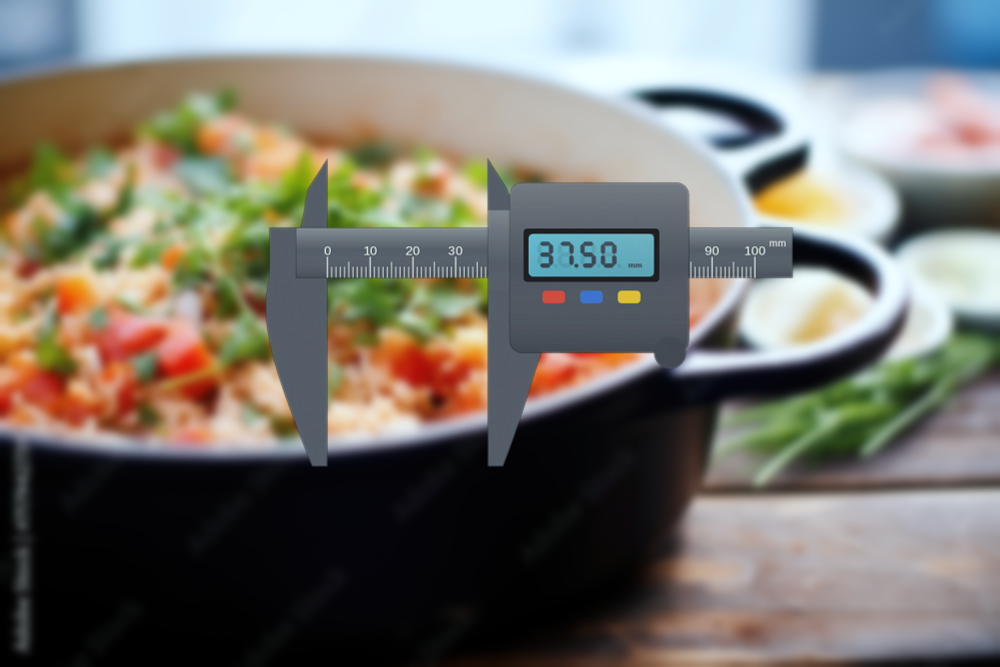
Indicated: 37.50 (mm)
